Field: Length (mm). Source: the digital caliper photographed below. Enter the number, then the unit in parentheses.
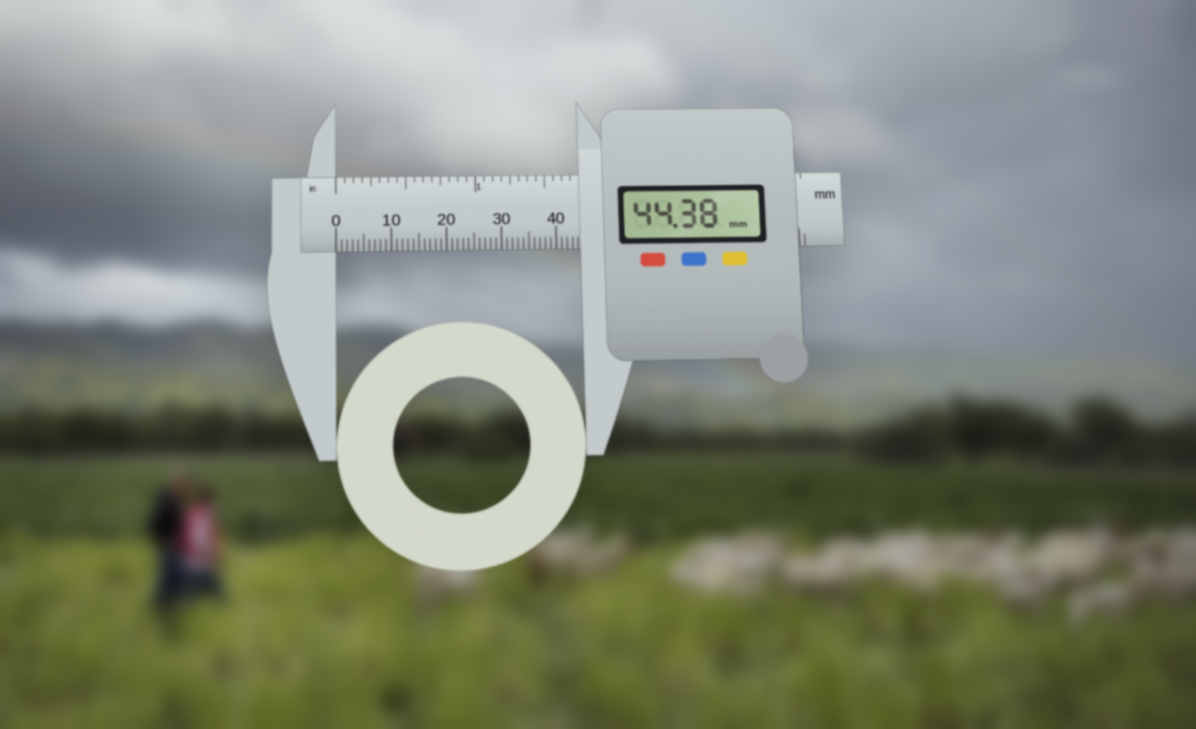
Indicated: 44.38 (mm)
